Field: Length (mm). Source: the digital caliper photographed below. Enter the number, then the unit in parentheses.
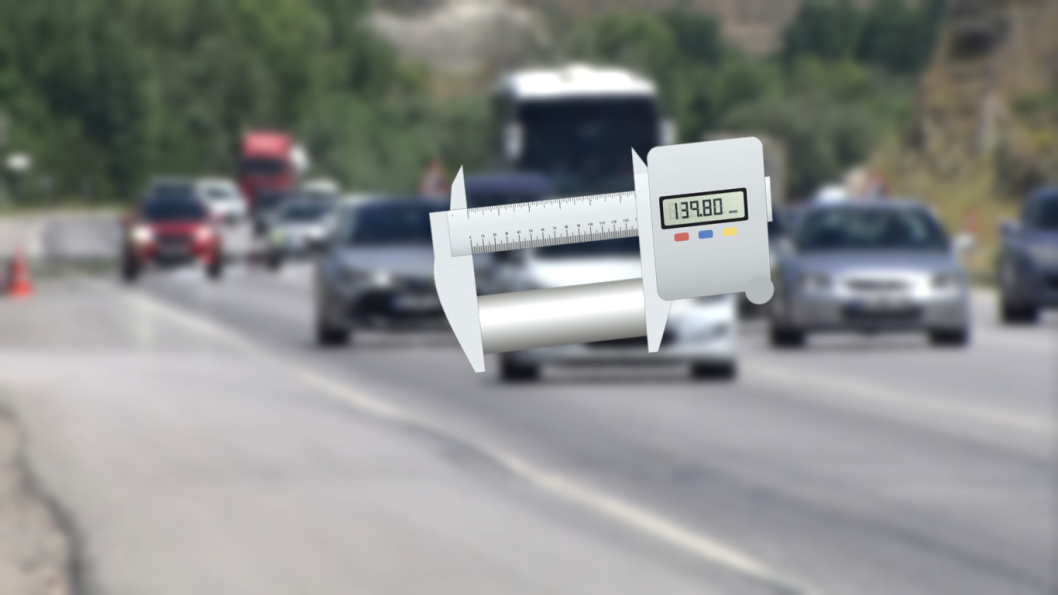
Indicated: 139.80 (mm)
